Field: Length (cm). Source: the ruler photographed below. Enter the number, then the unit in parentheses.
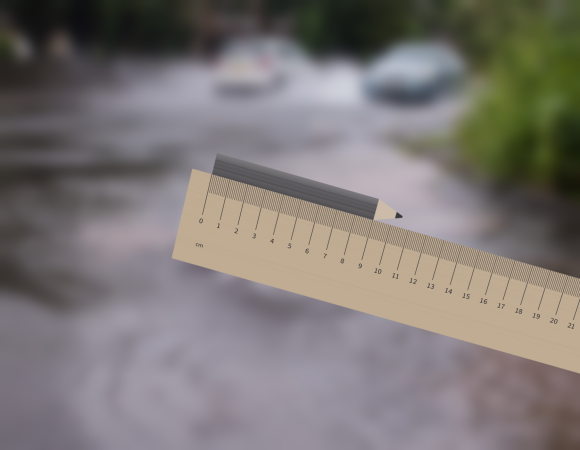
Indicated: 10.5 (cm)
